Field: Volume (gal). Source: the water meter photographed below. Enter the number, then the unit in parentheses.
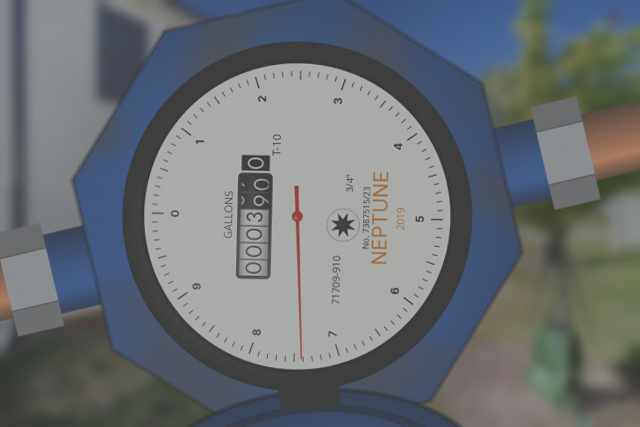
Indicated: 3897.4 (gal)
